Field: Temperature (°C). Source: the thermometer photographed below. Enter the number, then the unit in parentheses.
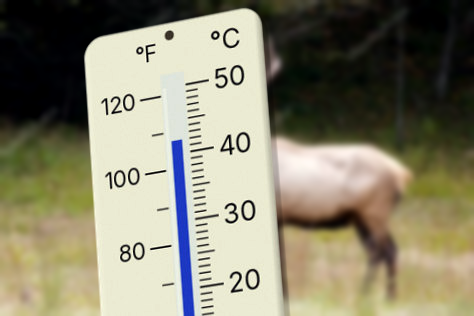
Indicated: 42 (°C)
